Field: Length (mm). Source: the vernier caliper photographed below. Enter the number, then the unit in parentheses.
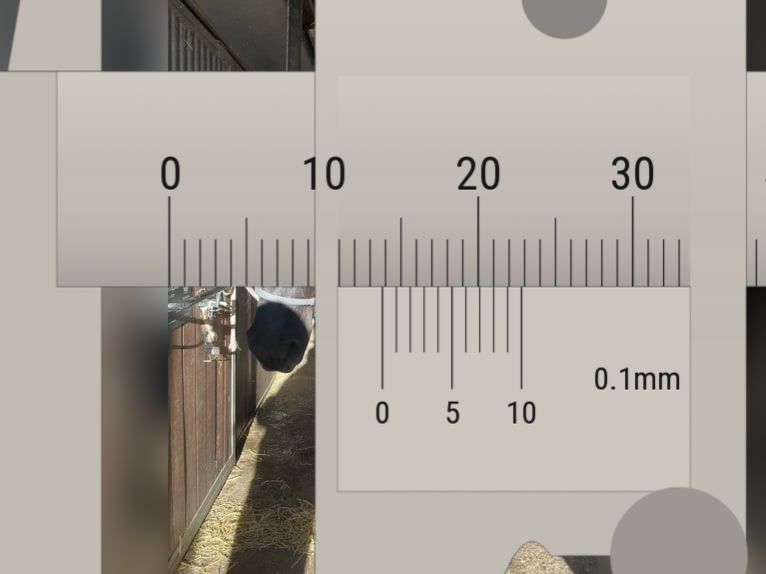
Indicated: 13.8 (mm)
